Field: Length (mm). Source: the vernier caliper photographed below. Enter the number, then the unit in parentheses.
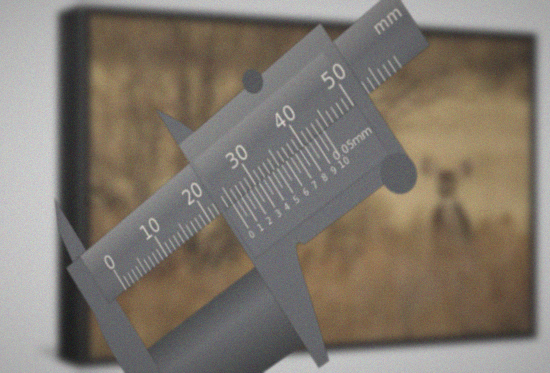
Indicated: 25.0 (mm)
